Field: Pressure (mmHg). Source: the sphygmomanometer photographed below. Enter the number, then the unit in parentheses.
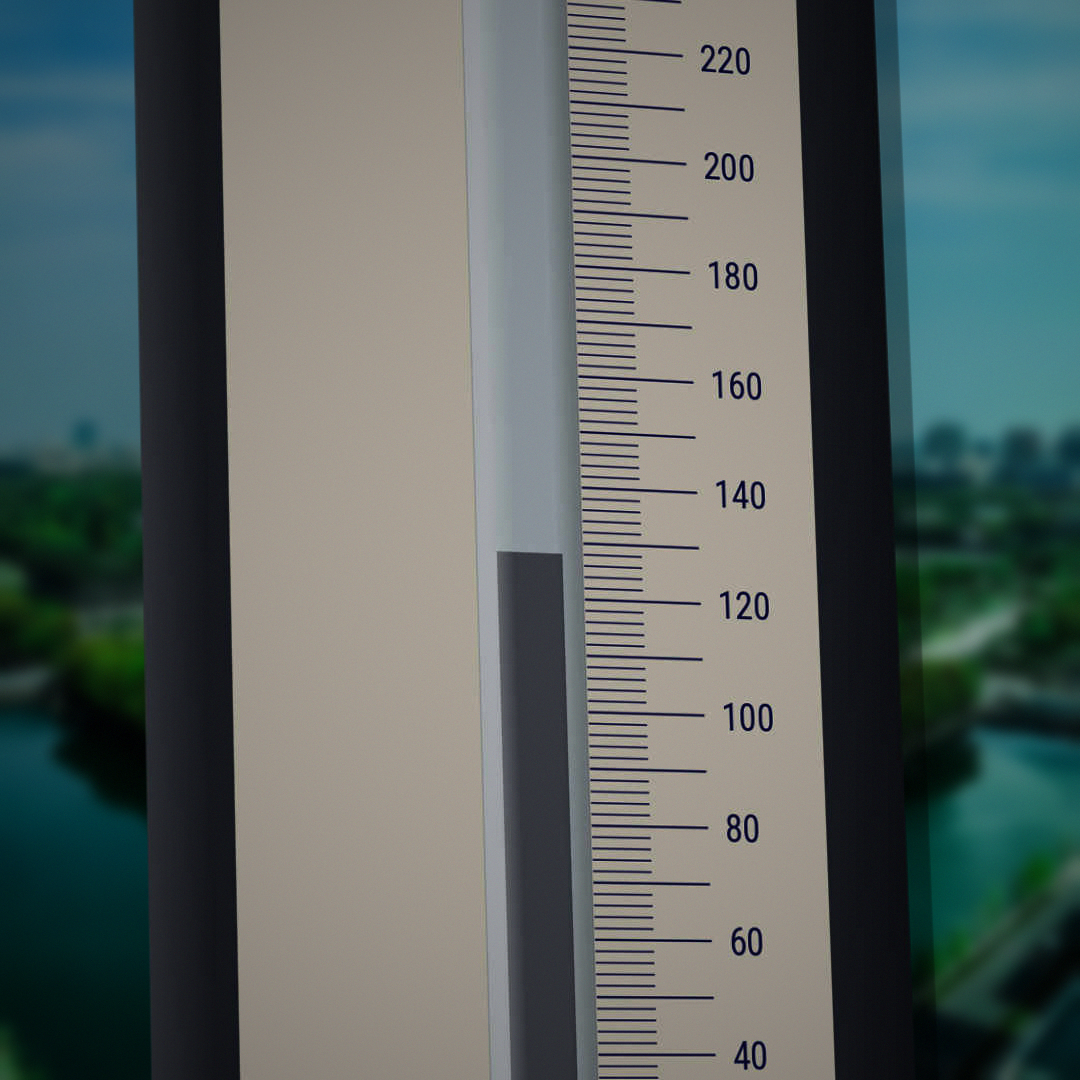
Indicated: 128 (mmHg)
